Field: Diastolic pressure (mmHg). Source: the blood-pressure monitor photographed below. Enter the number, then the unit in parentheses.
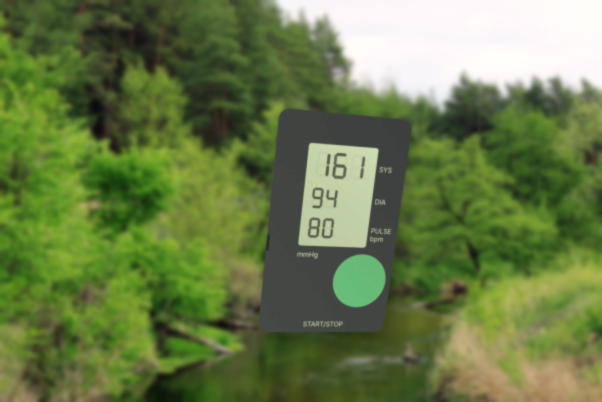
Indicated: 94 (mmHg)
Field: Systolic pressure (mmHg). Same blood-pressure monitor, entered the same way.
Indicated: 161 (mmHg)
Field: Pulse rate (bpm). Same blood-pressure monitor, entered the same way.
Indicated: 80 (bpm)
